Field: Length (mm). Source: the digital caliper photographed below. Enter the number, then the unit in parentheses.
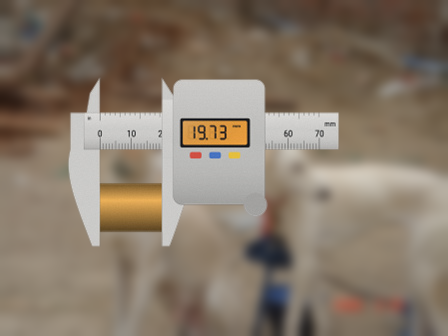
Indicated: 19.73 (mm)
